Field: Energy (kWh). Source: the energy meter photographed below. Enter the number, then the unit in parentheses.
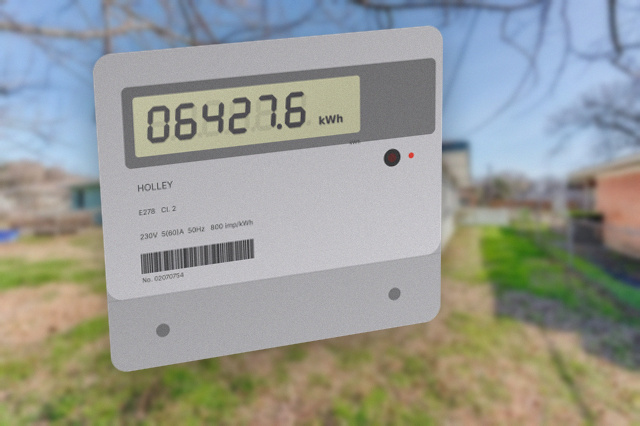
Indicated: 6427.6 (kWh)
